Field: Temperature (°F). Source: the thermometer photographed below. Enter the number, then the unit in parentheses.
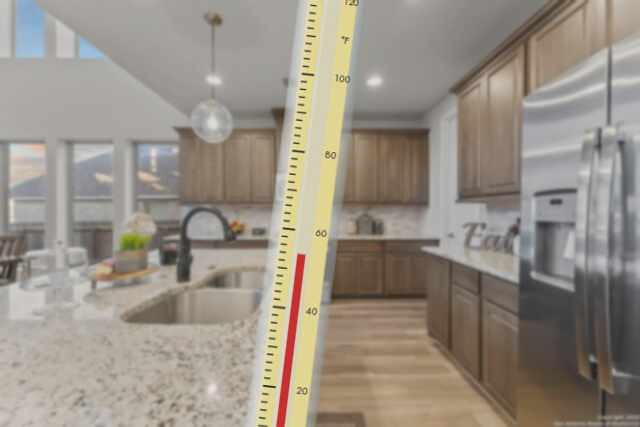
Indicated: 54 (°F)
